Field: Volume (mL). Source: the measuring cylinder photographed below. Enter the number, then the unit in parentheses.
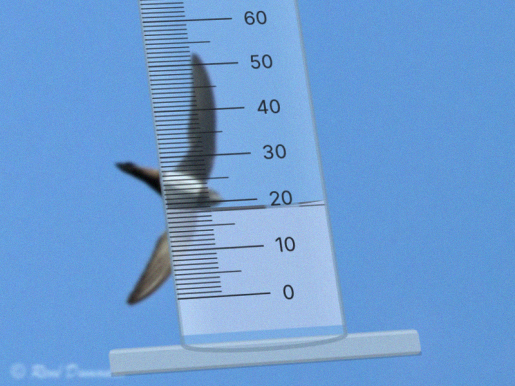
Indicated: 18 (mL)
